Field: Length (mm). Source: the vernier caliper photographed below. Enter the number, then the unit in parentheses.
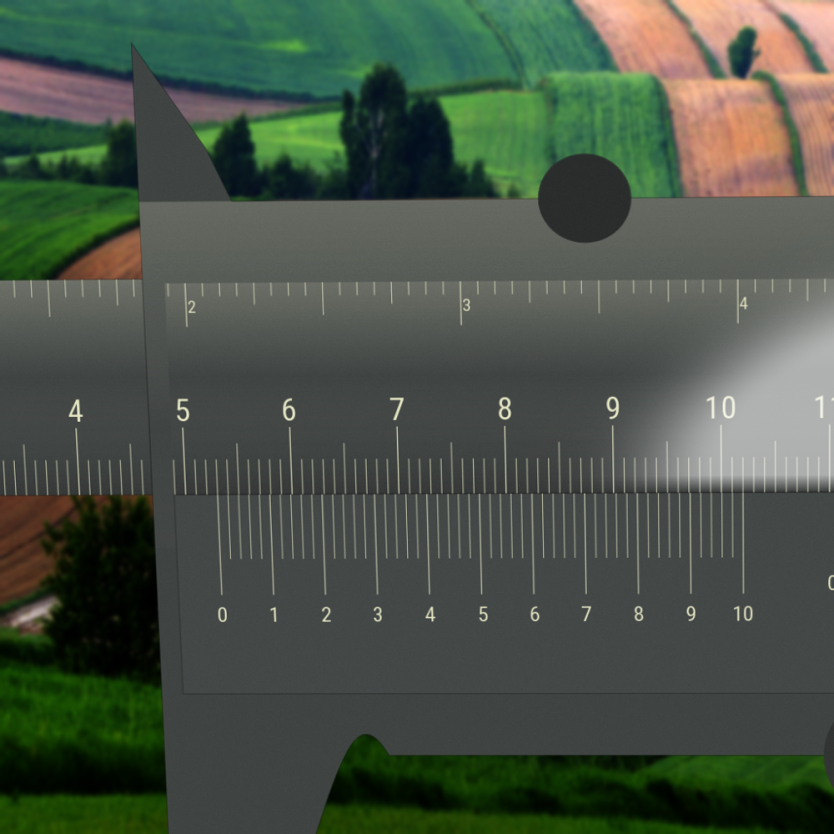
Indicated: 53.0 (mm)
